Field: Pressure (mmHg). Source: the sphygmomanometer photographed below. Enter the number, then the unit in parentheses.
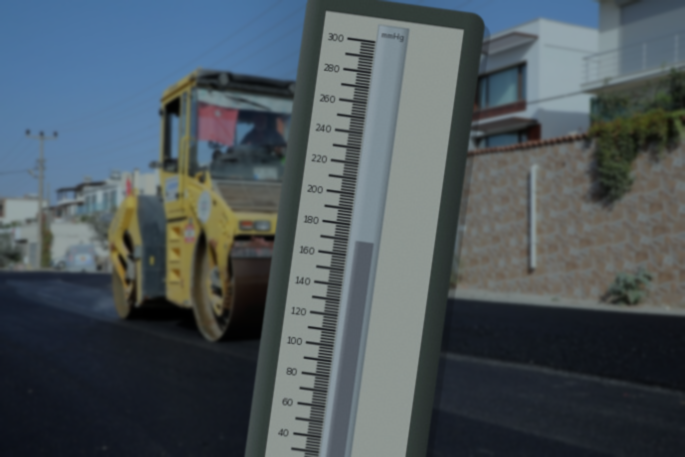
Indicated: 170 (mmHg)
